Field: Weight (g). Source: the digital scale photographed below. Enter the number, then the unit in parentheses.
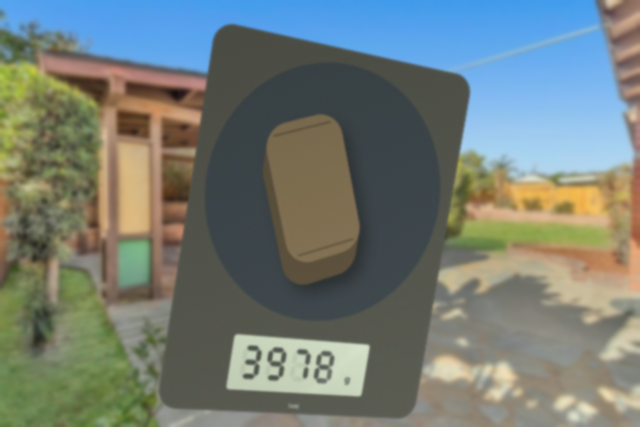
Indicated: 3978 (g)
